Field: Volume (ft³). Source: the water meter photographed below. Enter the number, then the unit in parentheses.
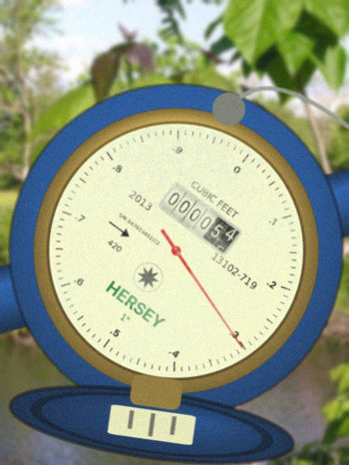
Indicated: 54.30 (ft³)
